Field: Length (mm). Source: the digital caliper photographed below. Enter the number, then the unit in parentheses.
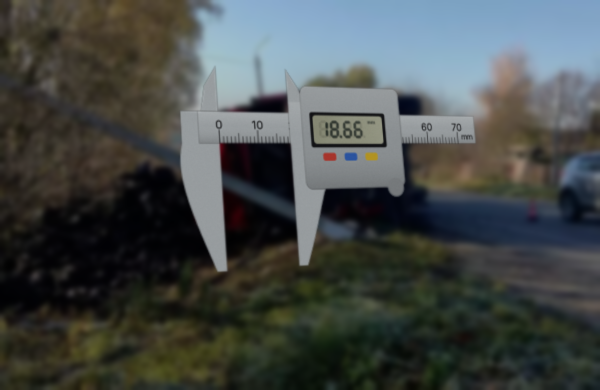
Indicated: 18.66 (mm)
